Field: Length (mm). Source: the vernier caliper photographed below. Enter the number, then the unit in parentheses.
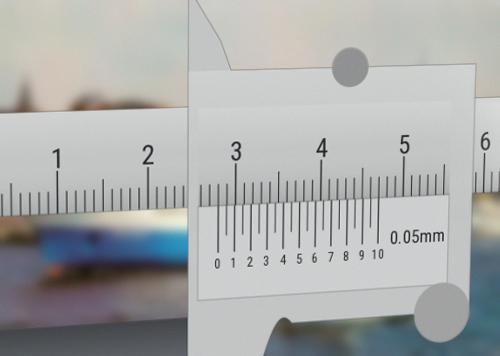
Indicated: 28.0 (mm)
